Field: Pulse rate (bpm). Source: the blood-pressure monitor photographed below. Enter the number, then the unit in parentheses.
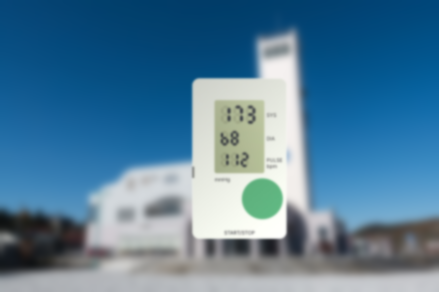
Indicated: 112 (bpm)
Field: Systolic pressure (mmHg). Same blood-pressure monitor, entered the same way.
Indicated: 173 (mmHg)
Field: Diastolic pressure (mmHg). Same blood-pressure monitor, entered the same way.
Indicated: 68 (mmHg)
